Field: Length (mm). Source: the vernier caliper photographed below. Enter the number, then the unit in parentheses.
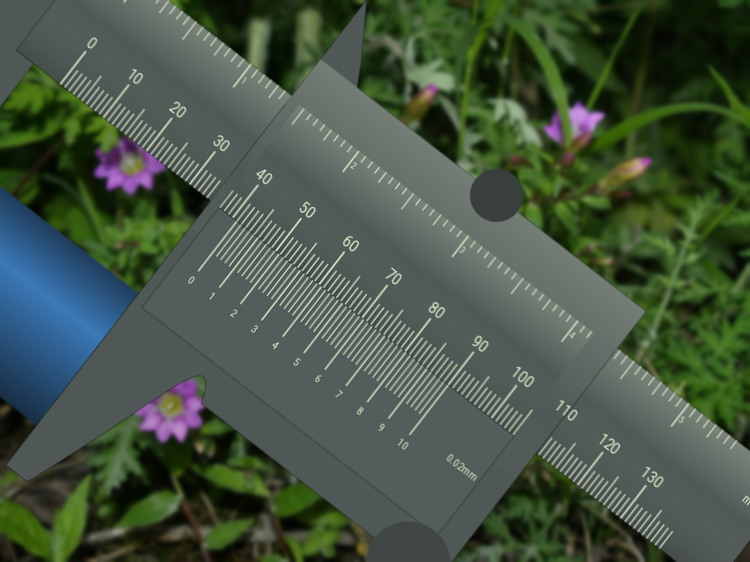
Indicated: 41.0 (mm)
